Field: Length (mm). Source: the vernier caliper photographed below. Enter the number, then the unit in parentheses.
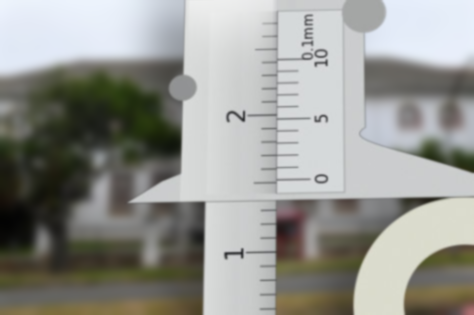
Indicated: 15.2 (mm)
